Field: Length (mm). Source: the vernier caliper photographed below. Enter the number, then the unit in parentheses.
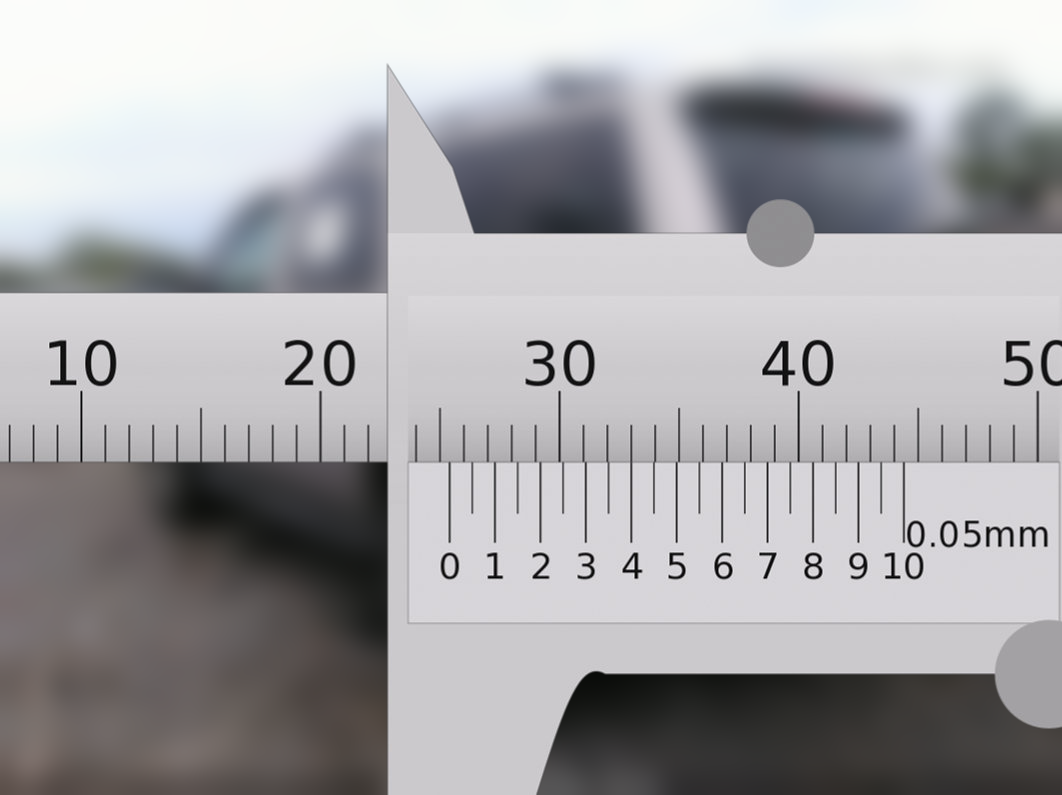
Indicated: 25.40 (mm)
